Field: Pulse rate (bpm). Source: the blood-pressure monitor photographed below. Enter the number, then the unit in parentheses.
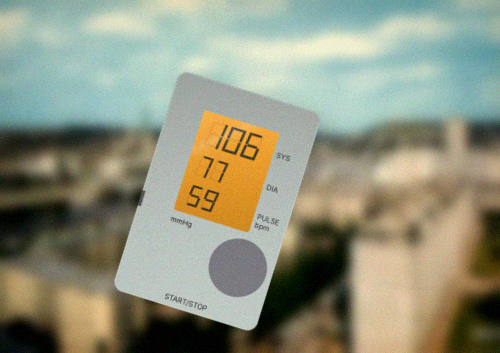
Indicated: 59 (bpm)
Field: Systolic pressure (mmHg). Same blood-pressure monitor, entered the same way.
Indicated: 106 (mmHg)
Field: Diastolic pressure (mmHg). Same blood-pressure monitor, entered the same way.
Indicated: 77 (mmHg)
